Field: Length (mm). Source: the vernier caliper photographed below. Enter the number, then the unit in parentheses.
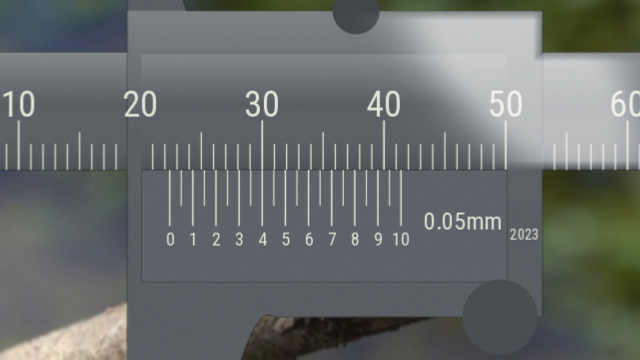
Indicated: 22.4 (mm)
